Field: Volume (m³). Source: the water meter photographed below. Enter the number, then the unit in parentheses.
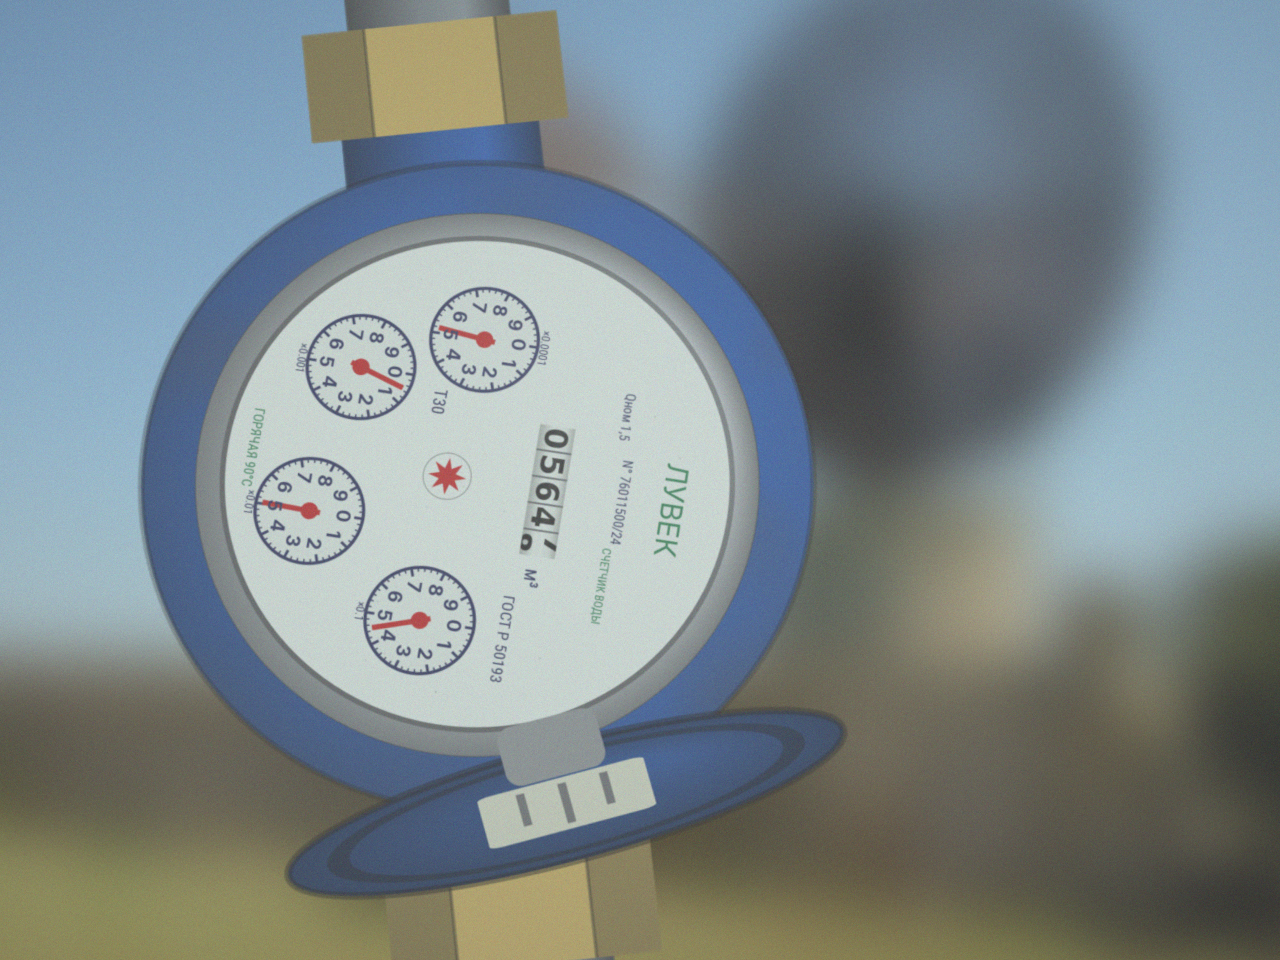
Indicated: 5647.4505 (m³)
